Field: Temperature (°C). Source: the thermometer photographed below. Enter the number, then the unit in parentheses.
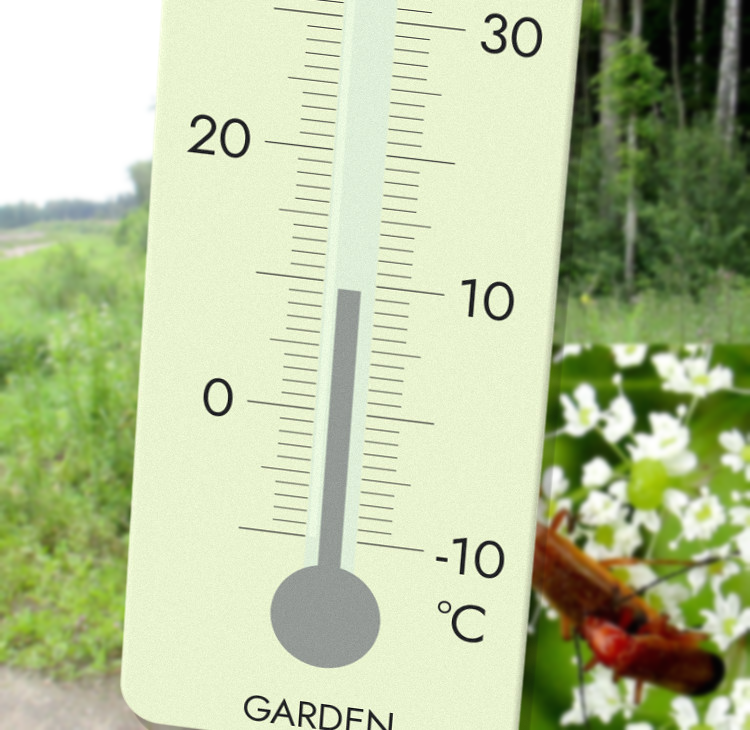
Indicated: 9.5 (°C)
